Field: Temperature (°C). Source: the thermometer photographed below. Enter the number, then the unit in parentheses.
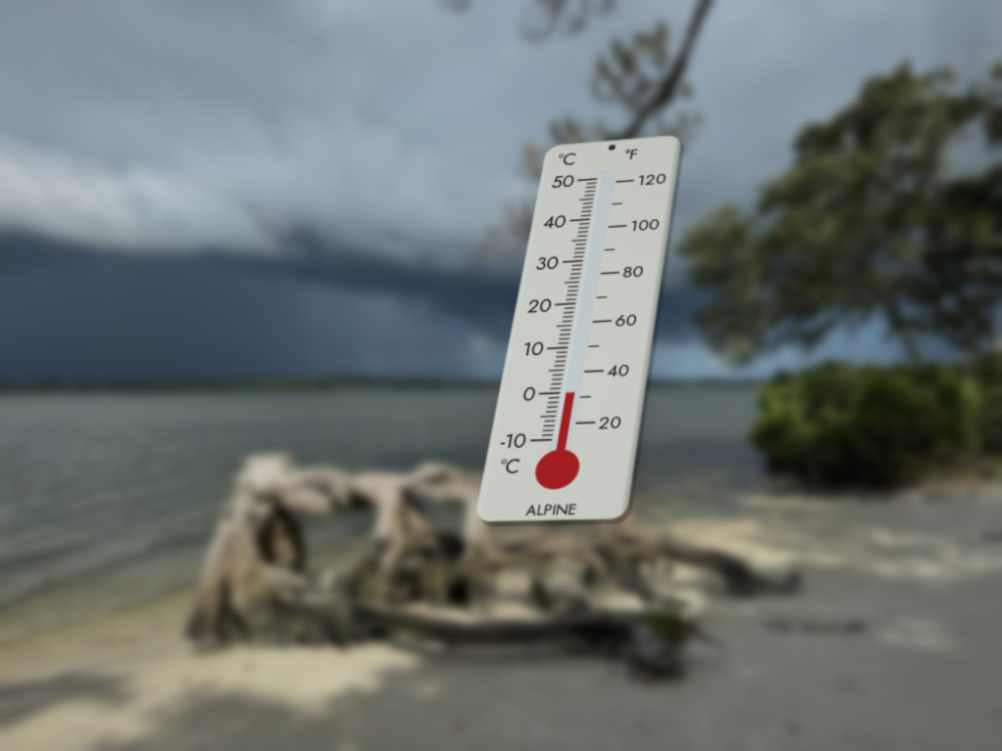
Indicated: 0 (°C)
